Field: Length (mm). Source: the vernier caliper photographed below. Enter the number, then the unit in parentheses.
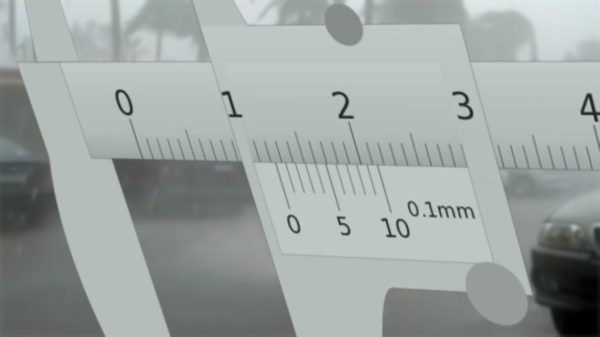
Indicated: 12.4 (mm)
